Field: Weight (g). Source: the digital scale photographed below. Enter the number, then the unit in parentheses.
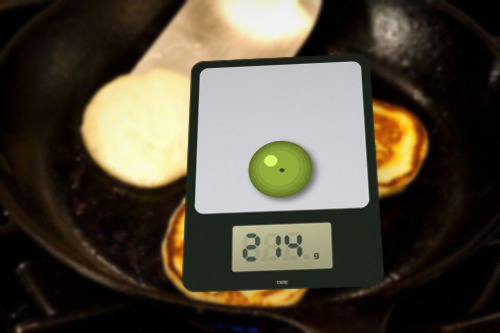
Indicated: 214 (g)
